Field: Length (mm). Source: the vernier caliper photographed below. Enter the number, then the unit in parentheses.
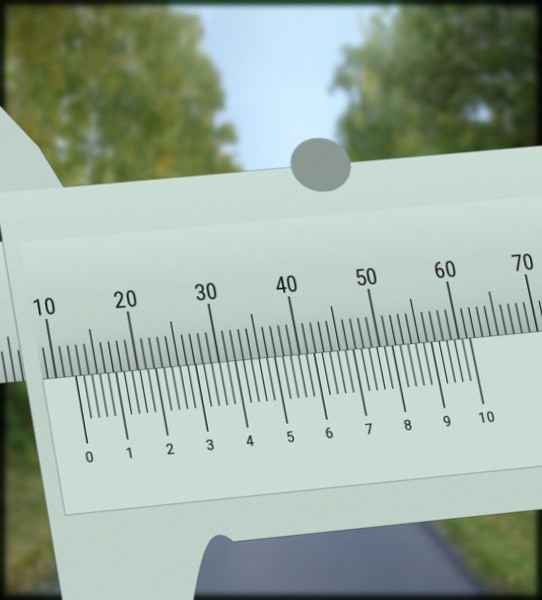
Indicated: 12.4 (mm)
